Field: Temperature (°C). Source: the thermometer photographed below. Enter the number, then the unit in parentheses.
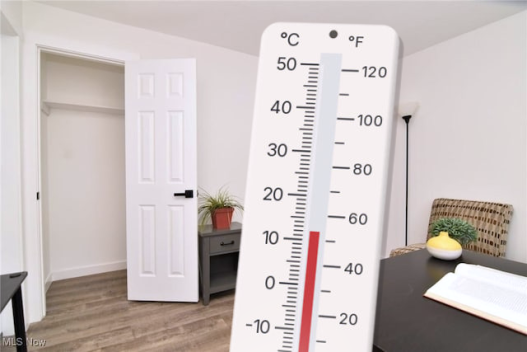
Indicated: 12 (°C)
